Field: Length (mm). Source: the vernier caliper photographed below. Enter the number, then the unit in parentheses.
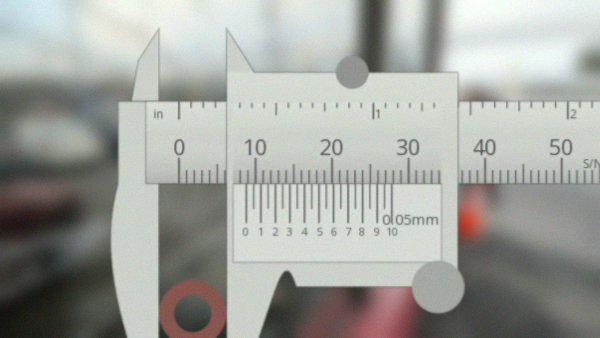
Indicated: 8.8 (mm)
